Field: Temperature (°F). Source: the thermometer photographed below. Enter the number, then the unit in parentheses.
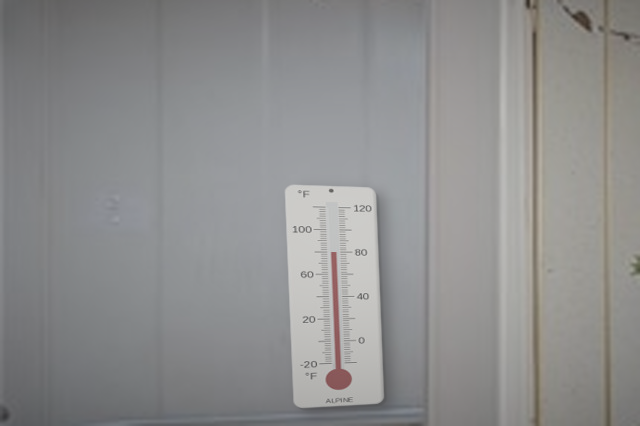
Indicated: 80 (°F)
